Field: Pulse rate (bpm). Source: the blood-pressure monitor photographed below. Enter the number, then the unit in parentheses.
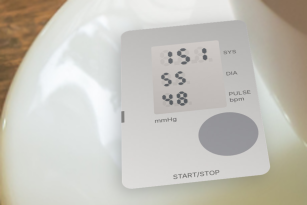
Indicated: 48 (bpm)
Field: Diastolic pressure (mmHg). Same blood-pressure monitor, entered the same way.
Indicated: 55 (mmHg)
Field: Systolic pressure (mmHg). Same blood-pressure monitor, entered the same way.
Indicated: 151 (mmHg)
